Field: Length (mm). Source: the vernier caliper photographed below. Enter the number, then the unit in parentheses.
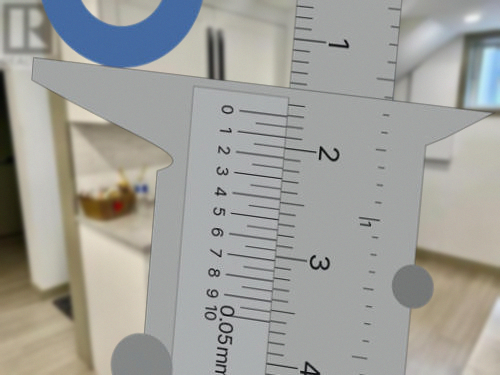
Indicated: 17.1 (mm)
